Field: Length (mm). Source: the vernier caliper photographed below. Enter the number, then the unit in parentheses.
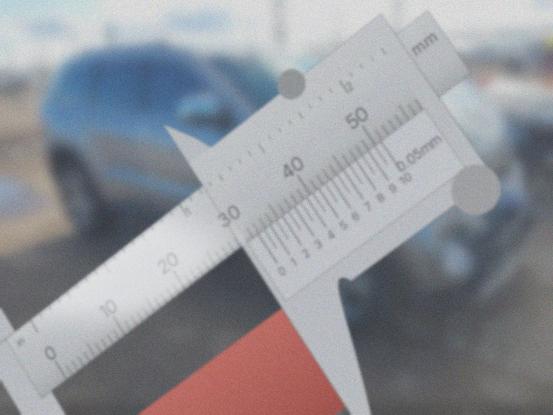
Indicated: 31.8 (mm)
